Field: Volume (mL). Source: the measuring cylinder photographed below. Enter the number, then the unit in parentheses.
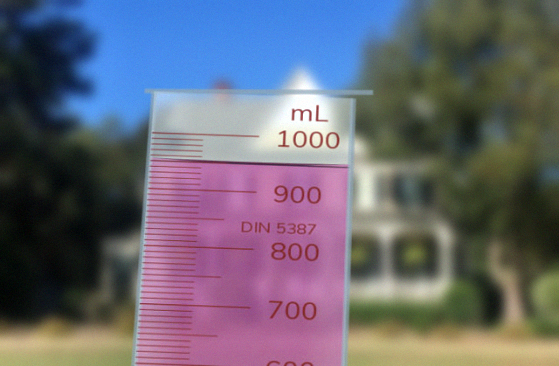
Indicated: 950 (mL)
